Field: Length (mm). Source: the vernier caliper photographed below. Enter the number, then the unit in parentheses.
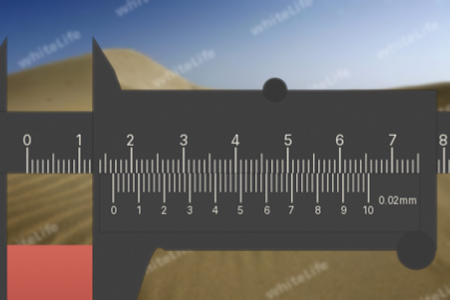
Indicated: 16.5 (mm)
